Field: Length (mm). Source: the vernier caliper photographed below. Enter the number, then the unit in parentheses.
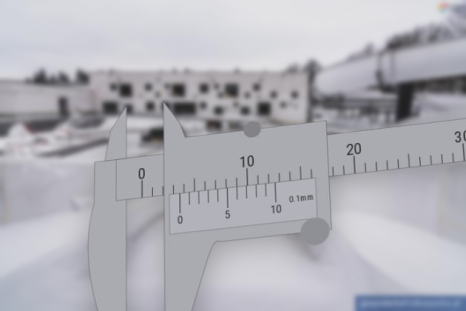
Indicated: 3.6 (mm)
